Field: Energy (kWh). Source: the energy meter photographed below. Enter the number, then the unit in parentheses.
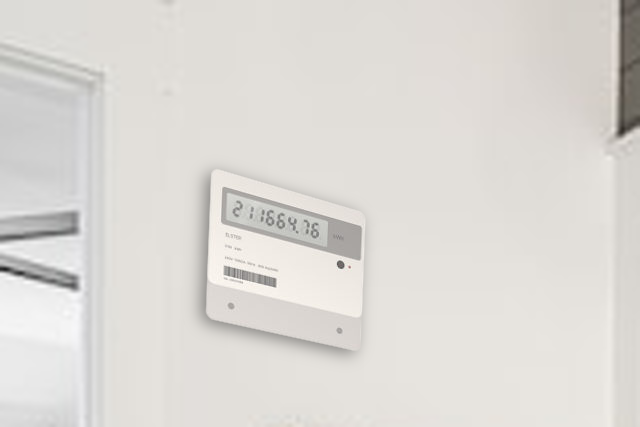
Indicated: 211664.76 (kWh)
